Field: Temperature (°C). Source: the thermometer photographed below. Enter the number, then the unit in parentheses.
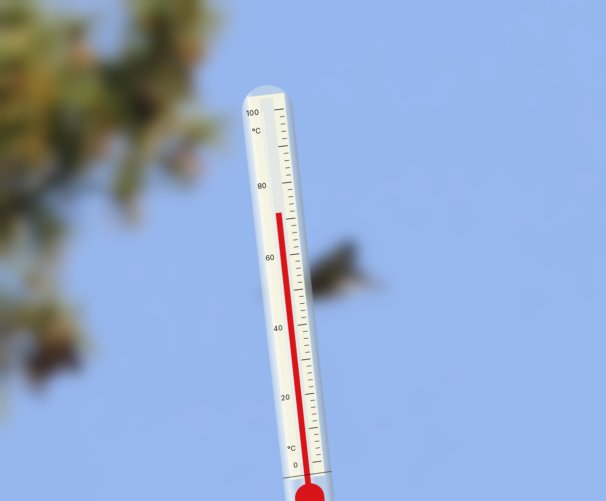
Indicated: 72 (°C)
